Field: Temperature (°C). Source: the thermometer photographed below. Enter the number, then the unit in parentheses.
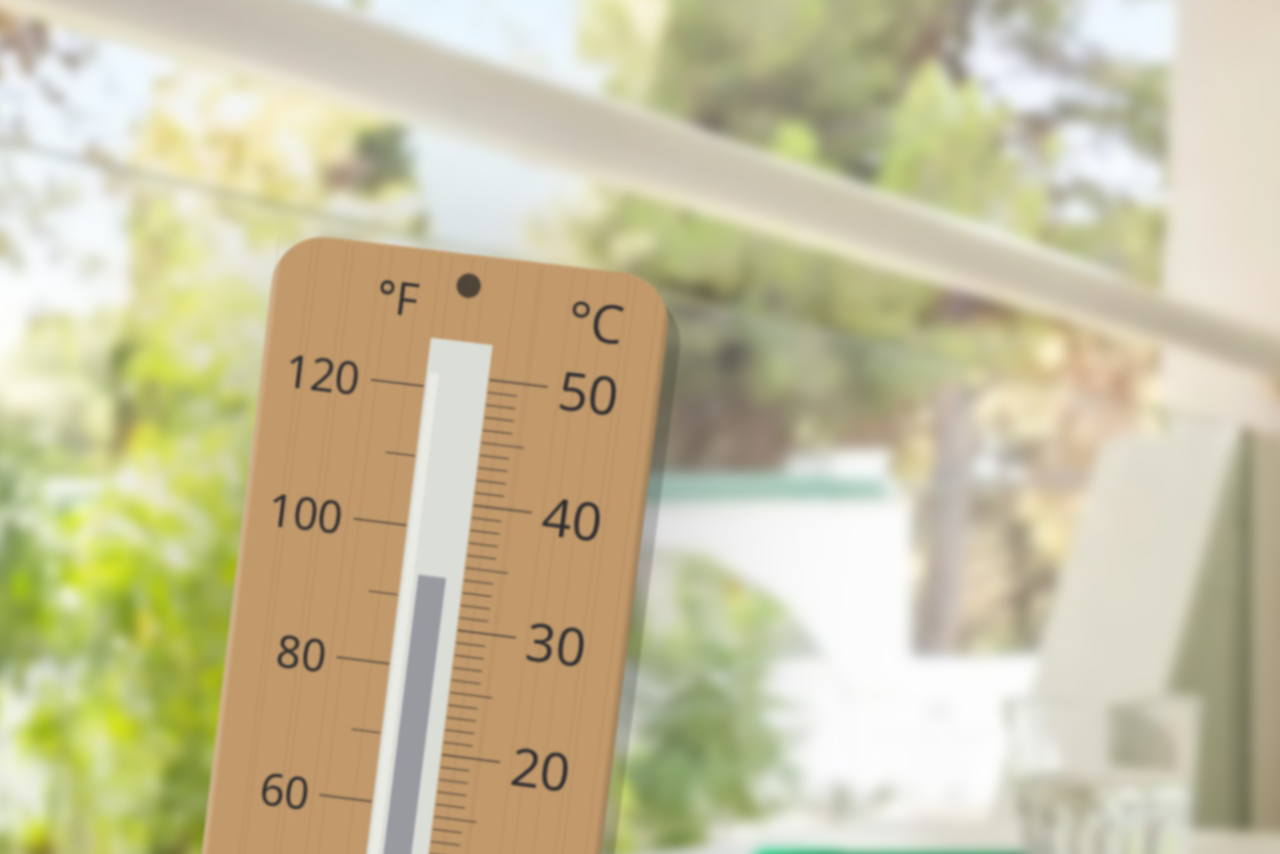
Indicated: 34 (°C)
